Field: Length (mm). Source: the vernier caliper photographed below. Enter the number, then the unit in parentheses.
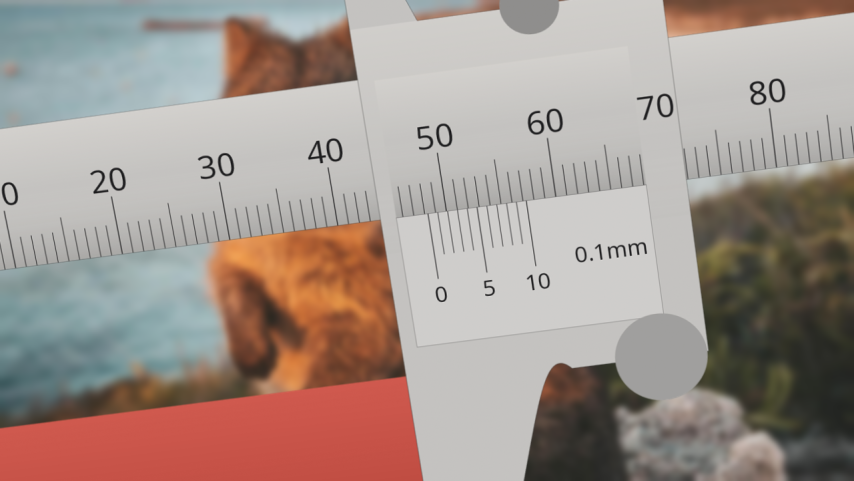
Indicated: 48.3 (mm)
